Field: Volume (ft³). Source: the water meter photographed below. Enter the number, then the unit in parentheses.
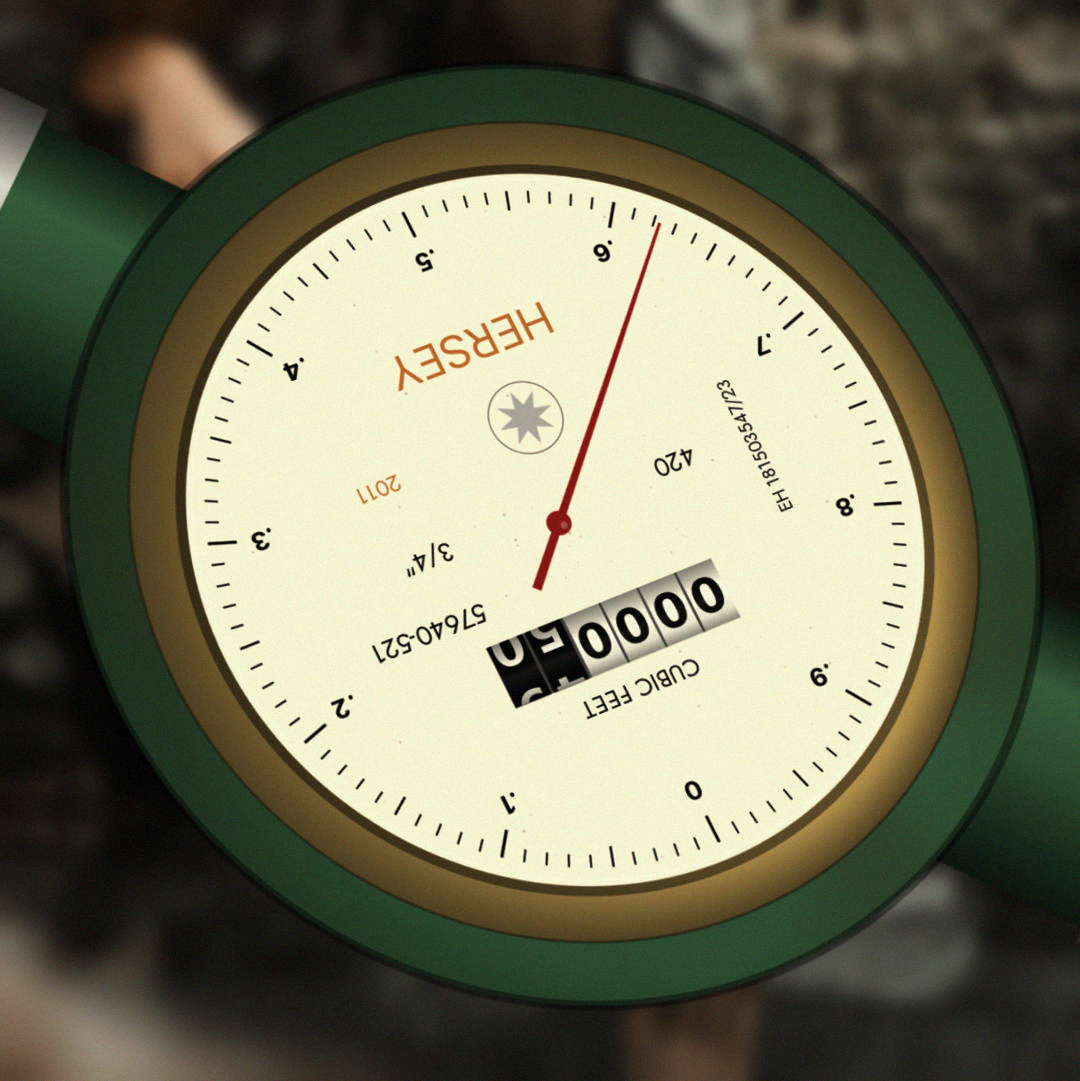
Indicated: 49.62 (ft³)
